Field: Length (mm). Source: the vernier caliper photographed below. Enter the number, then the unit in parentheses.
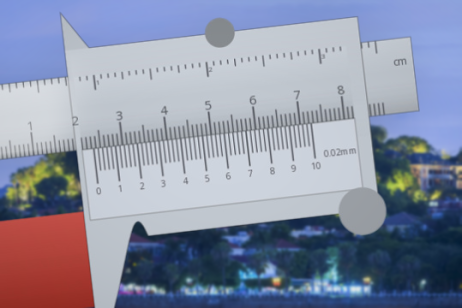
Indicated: 23.5 (mm)
